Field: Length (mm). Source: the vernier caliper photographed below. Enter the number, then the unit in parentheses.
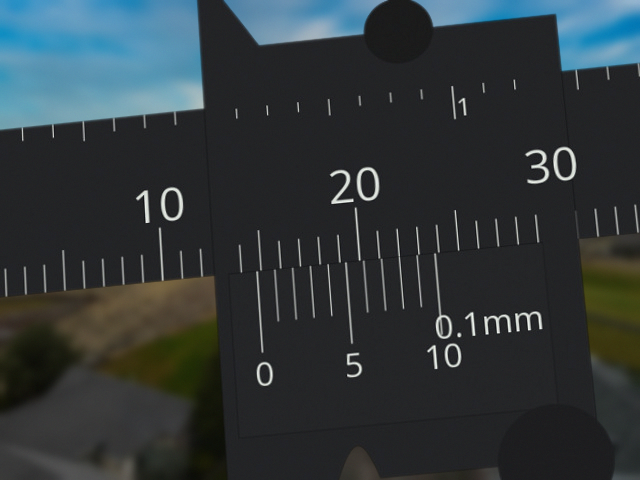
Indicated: 14.8 (mm)
